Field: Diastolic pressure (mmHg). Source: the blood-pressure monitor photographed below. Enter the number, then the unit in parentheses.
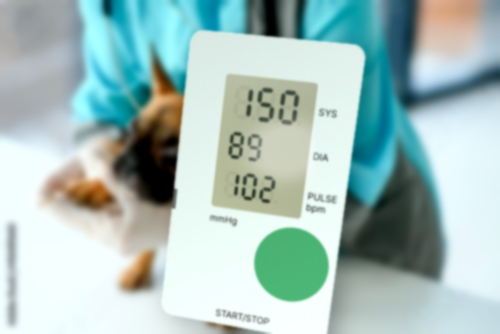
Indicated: 89 (mmHg)
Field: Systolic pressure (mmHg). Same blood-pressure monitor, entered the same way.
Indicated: 150 (mmHg)
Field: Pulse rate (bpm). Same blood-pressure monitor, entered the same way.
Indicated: 102 (bpm)
